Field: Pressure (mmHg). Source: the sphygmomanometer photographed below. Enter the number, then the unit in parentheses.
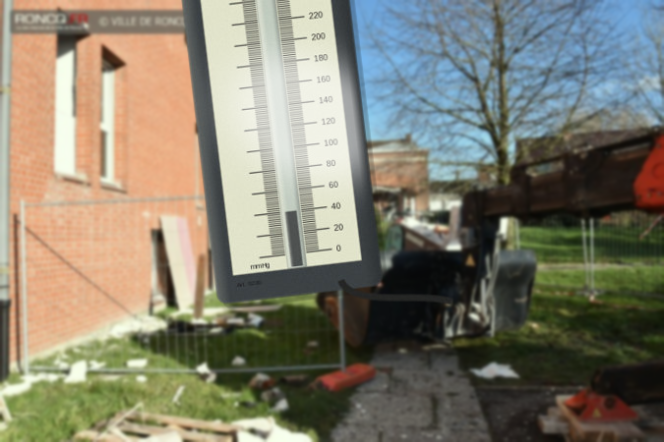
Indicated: 40 (mmHg)
